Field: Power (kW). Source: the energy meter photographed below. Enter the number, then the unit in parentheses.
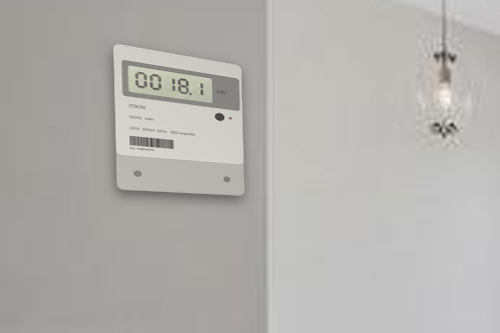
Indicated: 18.1 (kW)
